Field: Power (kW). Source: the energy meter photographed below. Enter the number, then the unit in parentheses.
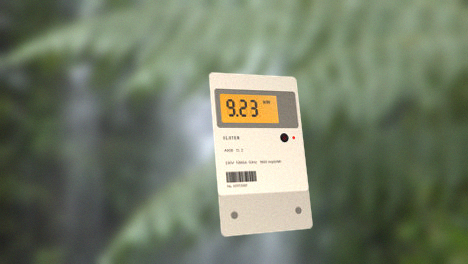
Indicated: 9.23 (kW)
